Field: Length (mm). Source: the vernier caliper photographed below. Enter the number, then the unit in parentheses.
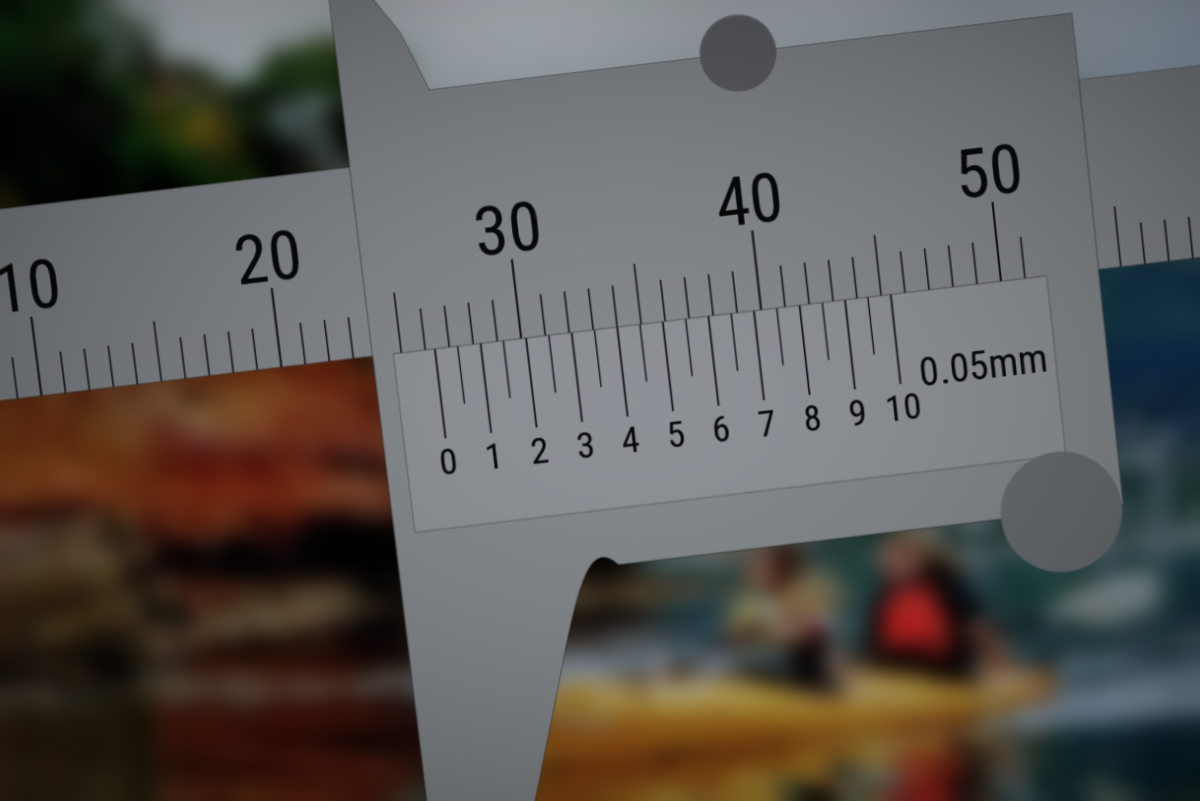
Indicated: 26.4 (mm)
